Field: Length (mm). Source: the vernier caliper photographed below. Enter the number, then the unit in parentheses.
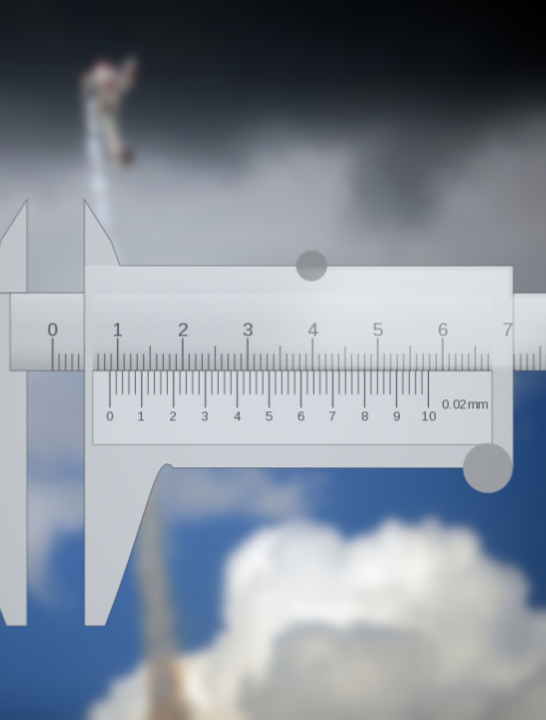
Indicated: 8.8 (mm)
